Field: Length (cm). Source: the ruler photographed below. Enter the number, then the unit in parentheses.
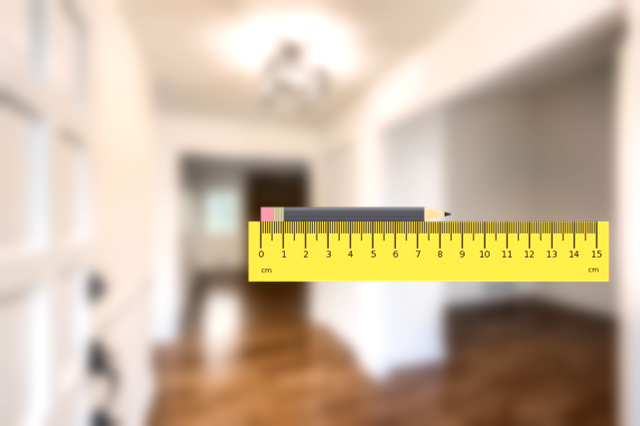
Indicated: 8.5 (cm)
